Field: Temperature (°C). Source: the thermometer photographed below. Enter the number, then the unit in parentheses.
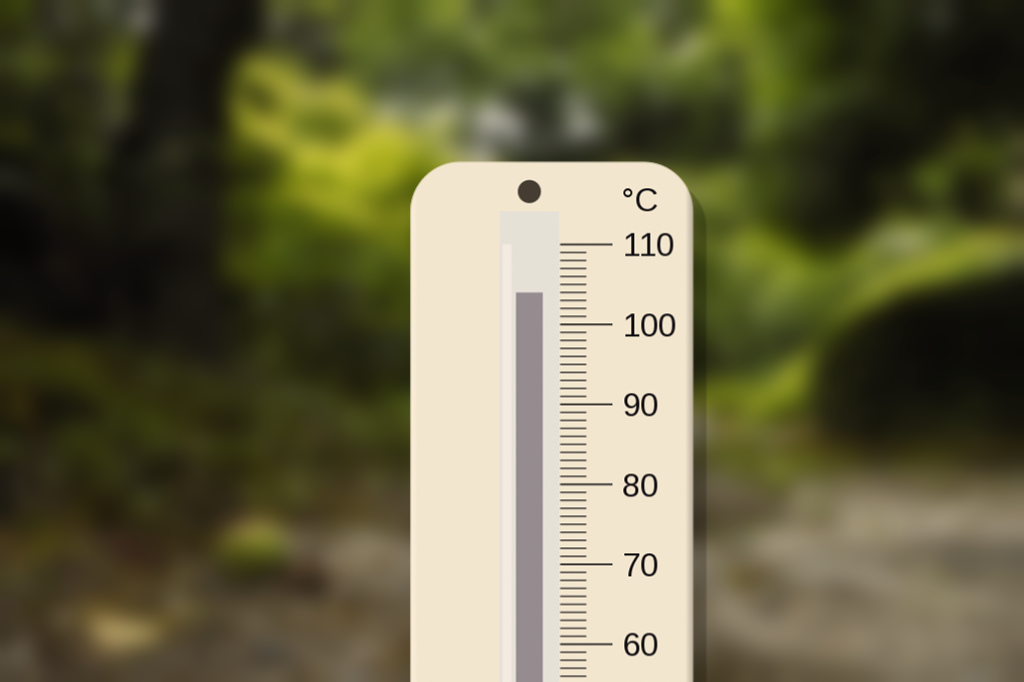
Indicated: 104 (°C)
